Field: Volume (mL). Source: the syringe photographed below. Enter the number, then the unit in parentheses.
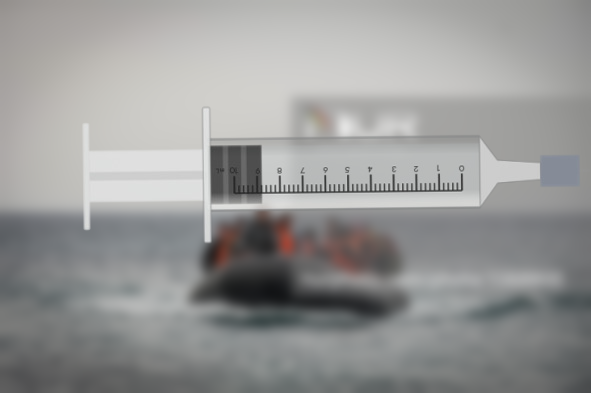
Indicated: 8.8 (mL)
